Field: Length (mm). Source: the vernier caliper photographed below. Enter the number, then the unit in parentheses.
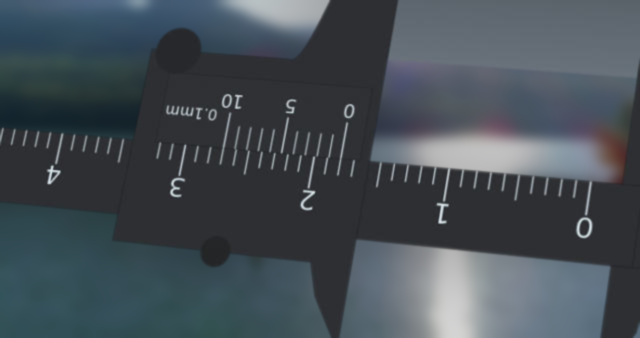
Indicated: 18.0 (mm)
